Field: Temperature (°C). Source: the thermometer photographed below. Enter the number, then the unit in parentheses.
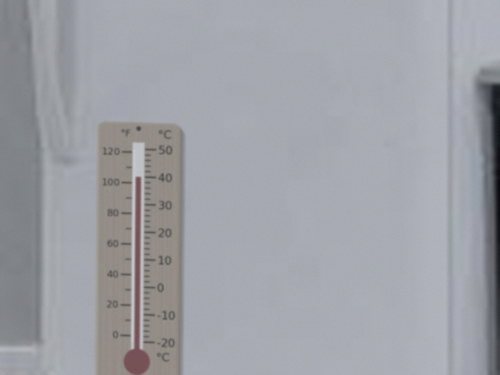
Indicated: 40 (°C)
